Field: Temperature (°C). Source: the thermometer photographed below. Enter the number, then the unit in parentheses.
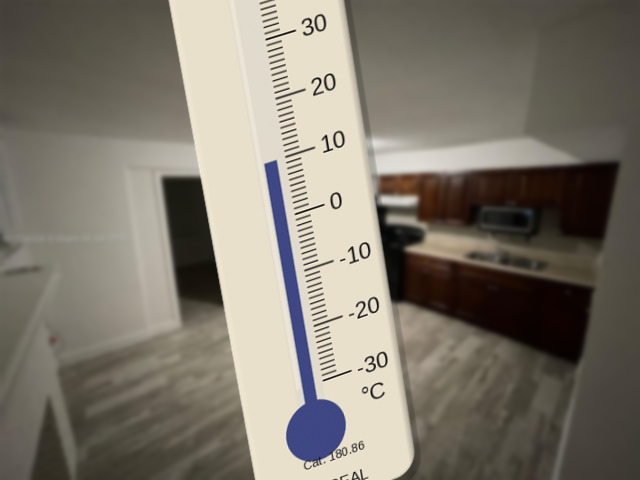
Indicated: 10 (°C)
